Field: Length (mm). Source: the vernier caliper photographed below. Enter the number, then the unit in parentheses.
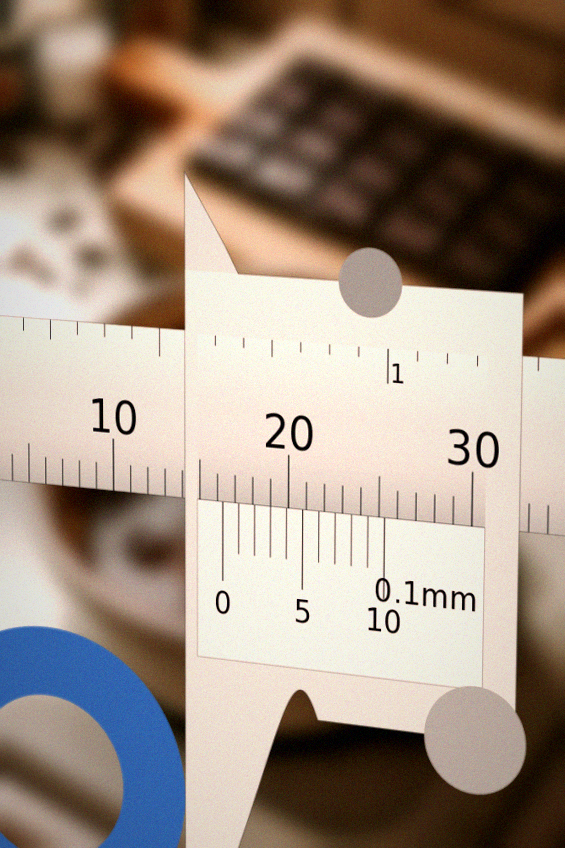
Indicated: 16.3 (mm)
